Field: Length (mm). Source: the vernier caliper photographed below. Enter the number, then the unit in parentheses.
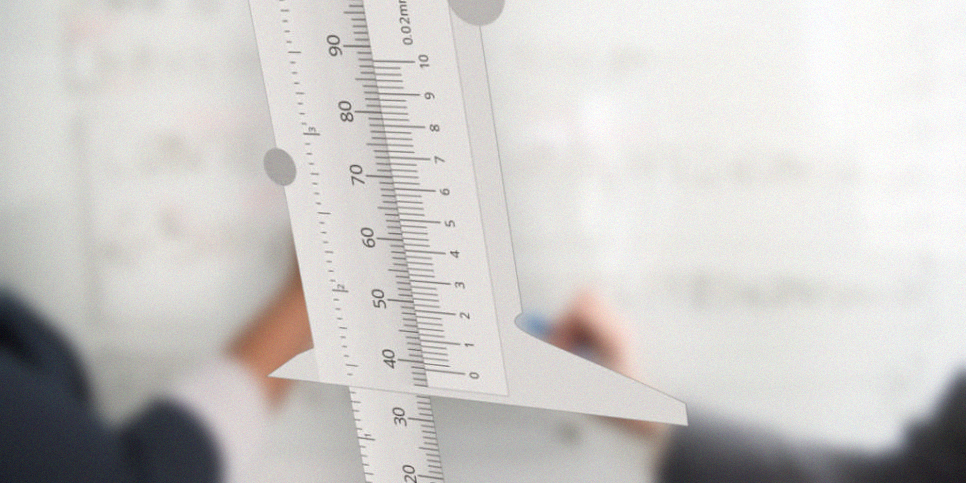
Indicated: 38.8 (mm)
